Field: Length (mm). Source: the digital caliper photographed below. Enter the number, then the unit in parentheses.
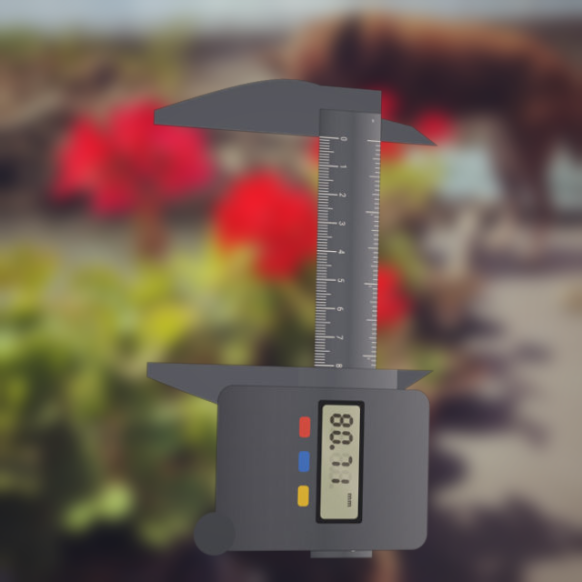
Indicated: 80.71 (mm)
